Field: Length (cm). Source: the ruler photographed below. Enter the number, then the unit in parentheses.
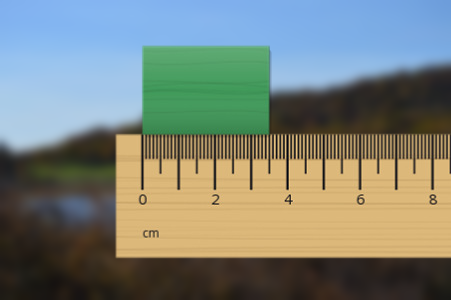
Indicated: 3.5 (cm)
